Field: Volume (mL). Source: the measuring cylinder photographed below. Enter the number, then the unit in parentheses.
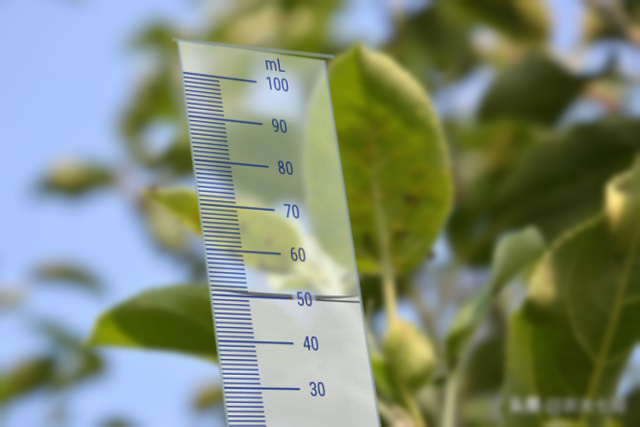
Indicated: 50 (mL)
